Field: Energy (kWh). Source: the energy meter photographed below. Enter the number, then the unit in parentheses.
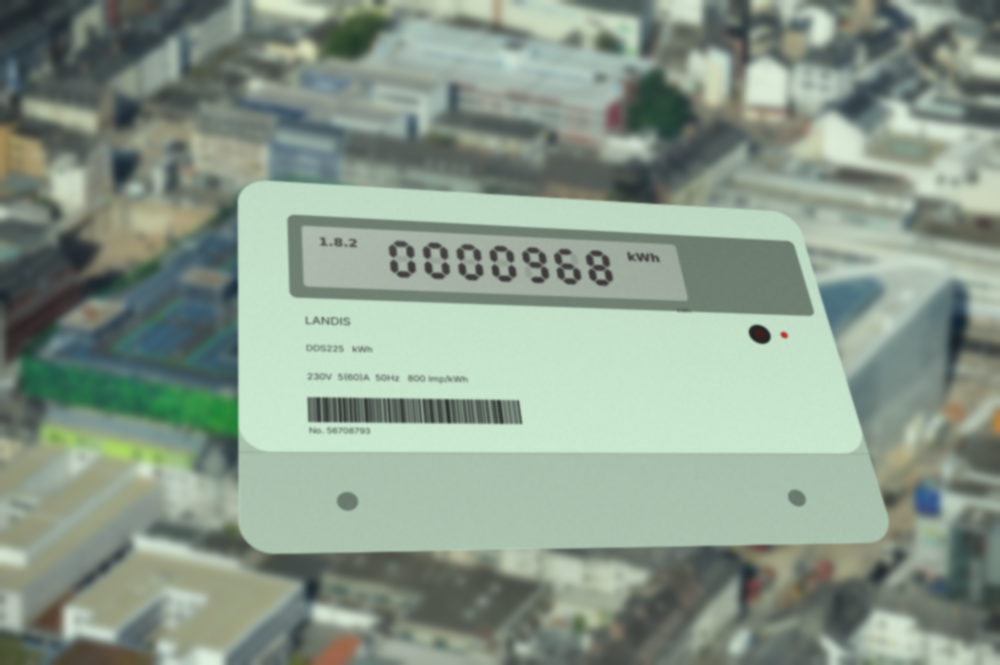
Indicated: 968 (kWh)
